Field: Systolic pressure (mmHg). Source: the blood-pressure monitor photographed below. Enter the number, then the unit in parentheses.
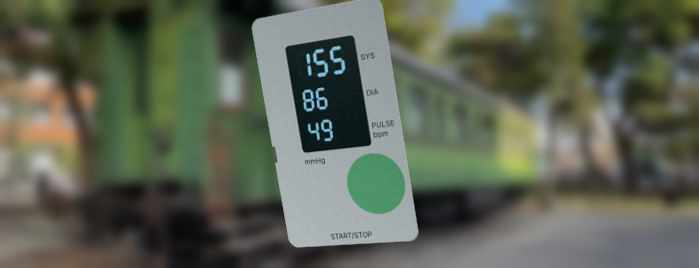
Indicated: 155 (mmHg)
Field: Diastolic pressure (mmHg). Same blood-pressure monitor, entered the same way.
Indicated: 86 (mmHg)
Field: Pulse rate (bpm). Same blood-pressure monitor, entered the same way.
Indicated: 49 (bpm)
